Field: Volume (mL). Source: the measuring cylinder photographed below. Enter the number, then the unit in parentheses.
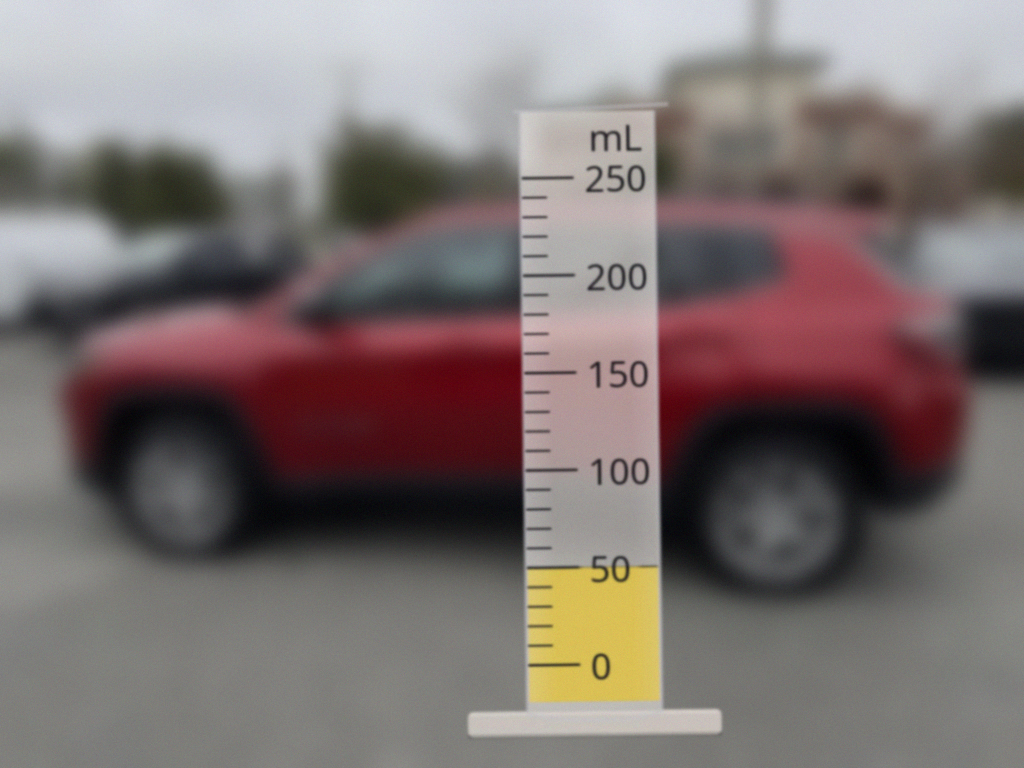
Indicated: 50 (mL)
